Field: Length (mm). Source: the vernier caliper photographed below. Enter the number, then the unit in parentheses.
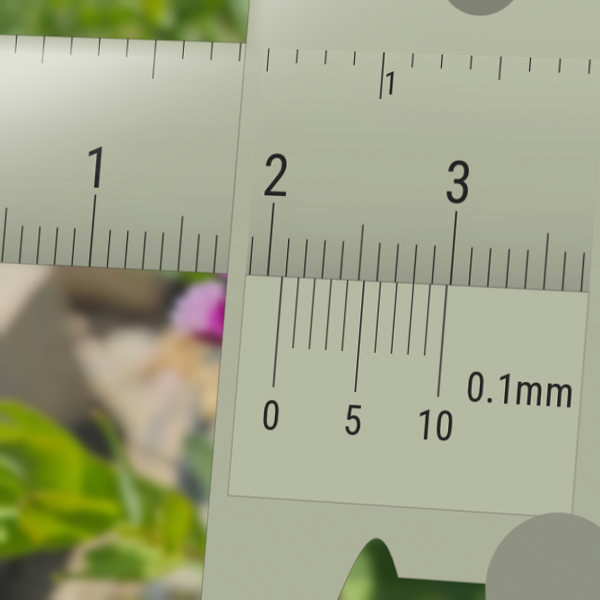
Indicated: 20.8 (mm)
